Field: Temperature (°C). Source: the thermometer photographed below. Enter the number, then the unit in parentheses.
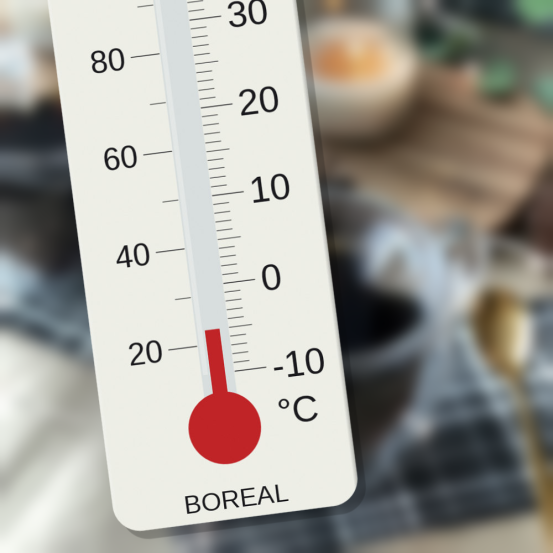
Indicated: -5 (°C)
